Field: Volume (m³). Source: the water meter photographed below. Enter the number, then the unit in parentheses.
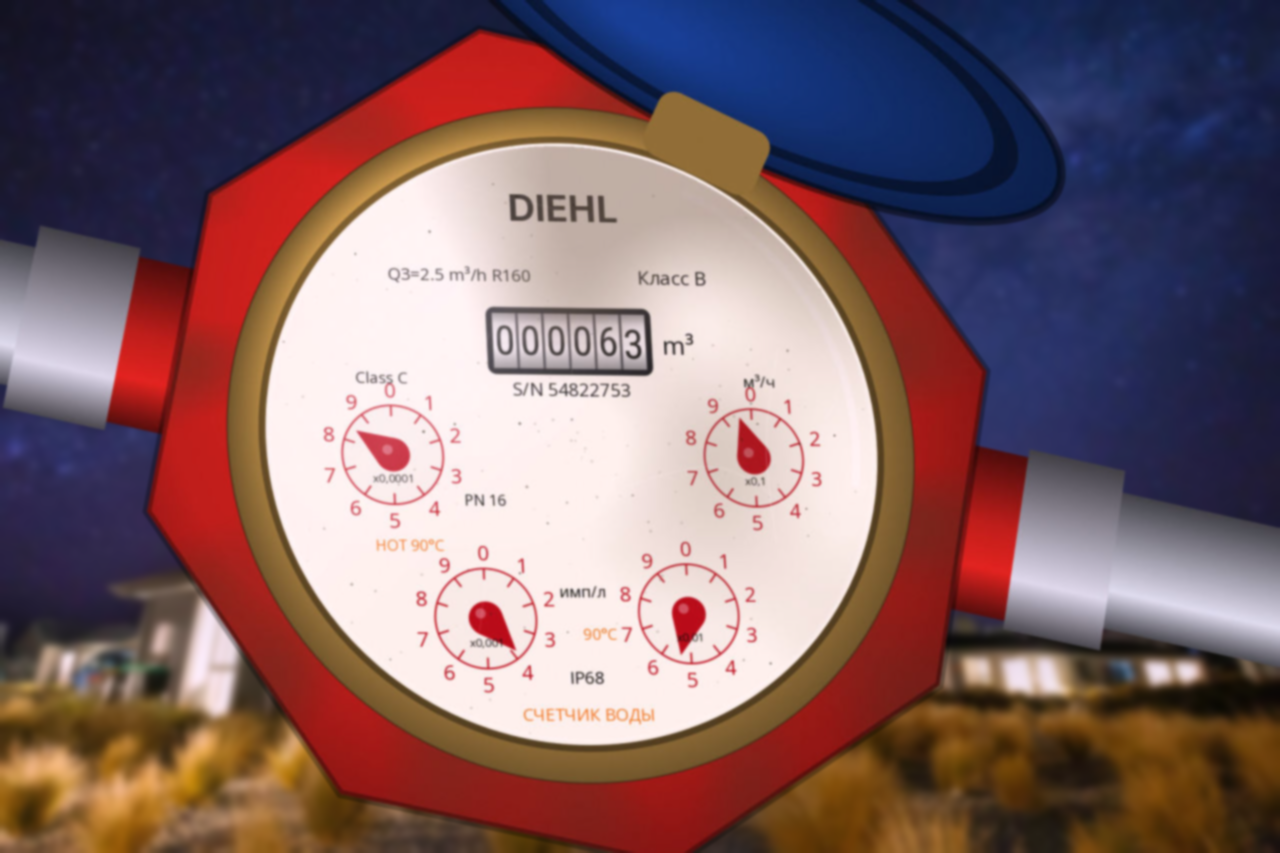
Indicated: 62.9538 (m³)
